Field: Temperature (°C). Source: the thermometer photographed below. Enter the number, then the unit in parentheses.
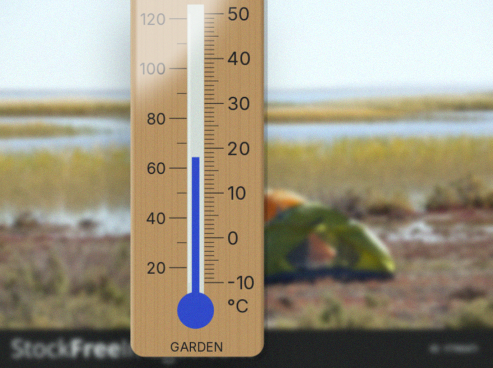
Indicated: 18 (°C)
